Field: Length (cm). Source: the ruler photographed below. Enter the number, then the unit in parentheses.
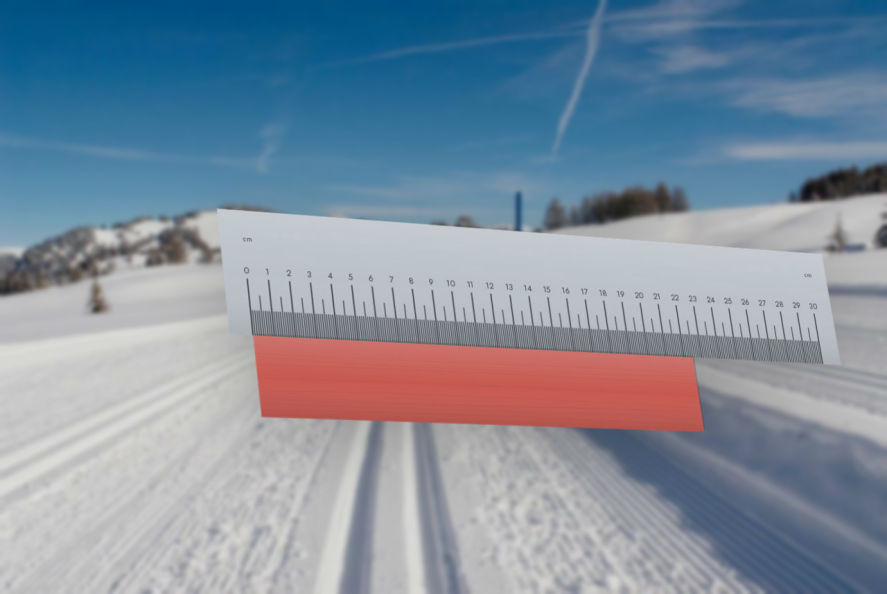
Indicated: 22.5 (cm)
